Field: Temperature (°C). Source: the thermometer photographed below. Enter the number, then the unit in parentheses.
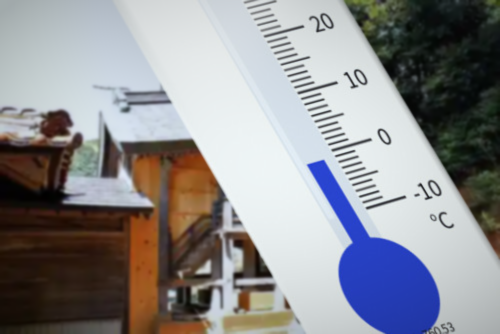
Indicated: -1 (°C)
